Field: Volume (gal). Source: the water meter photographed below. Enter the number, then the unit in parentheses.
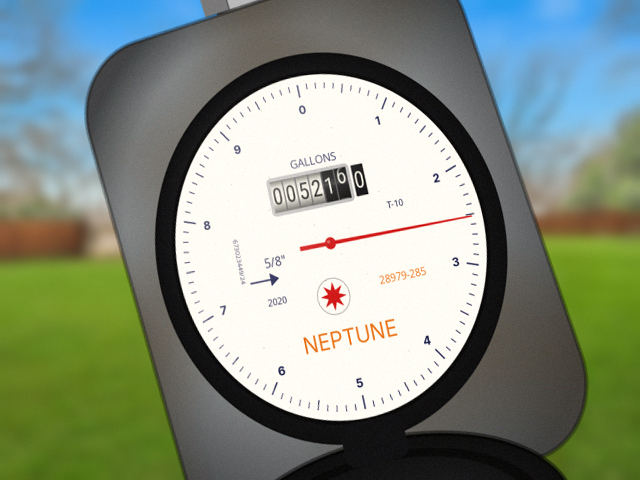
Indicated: 52162.5 (gal)
